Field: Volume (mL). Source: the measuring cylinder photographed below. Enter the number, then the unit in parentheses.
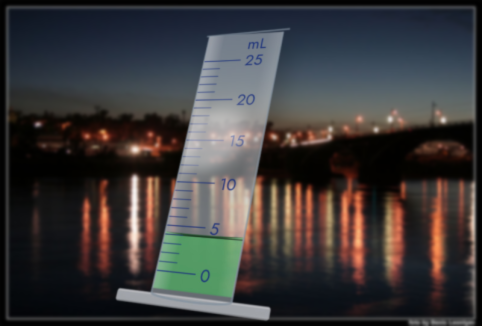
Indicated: 4 (mL)
